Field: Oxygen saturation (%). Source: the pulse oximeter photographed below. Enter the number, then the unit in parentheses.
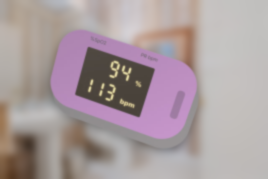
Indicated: 94 (%)
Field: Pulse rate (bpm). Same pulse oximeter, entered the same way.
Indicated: 113 (bpm)
